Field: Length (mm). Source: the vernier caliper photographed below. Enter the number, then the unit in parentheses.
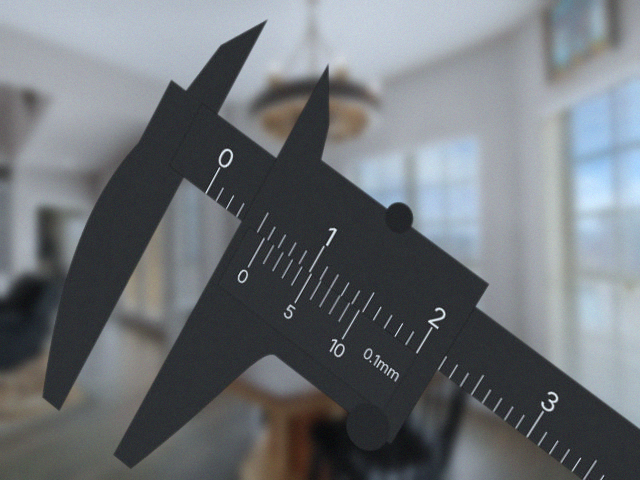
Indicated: 5.7 (mm)
